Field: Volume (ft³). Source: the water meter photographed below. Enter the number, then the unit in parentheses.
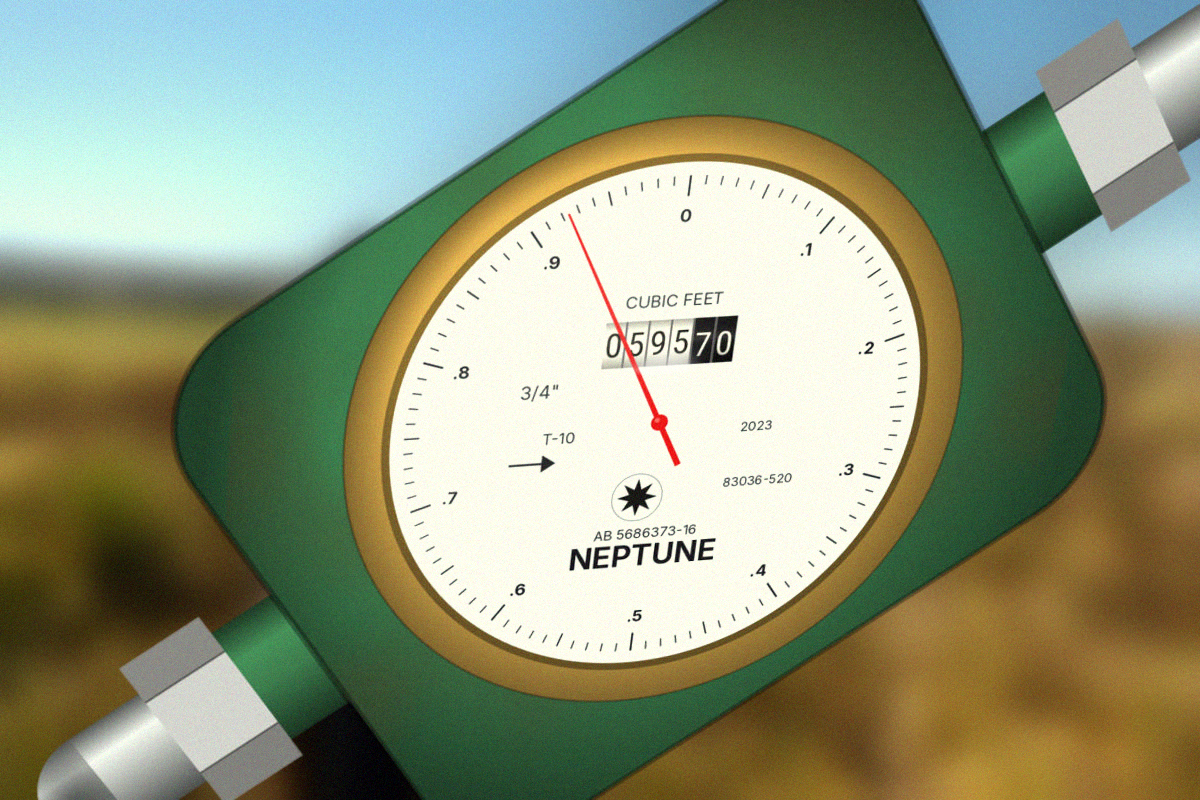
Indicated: 59569.92 (ft³)
